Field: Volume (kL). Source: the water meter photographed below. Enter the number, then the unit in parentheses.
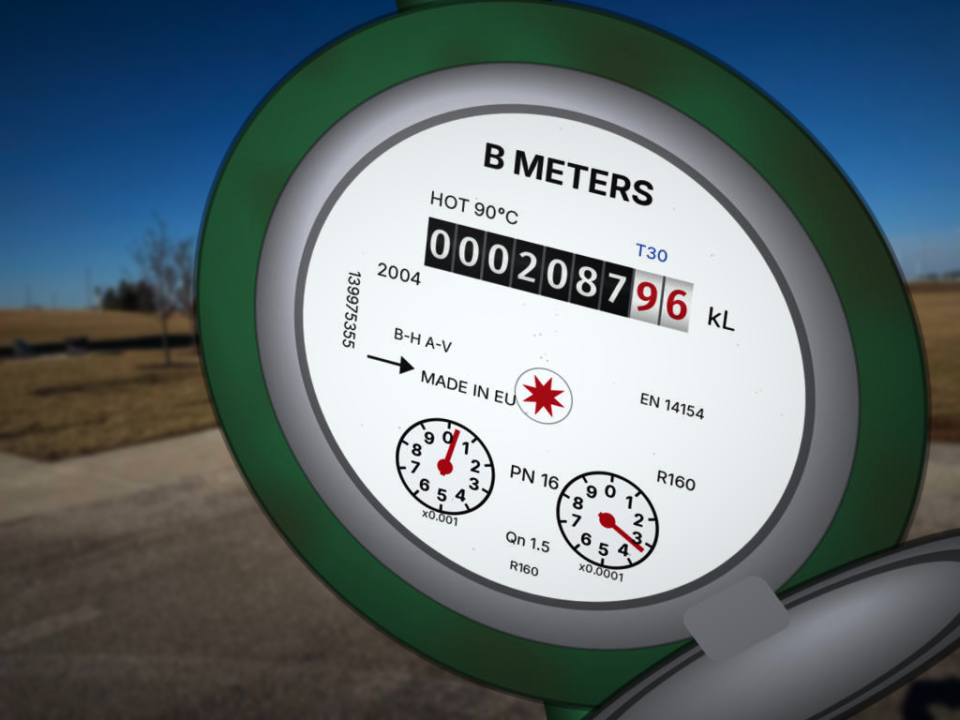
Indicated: 2087.9603 (kL)
